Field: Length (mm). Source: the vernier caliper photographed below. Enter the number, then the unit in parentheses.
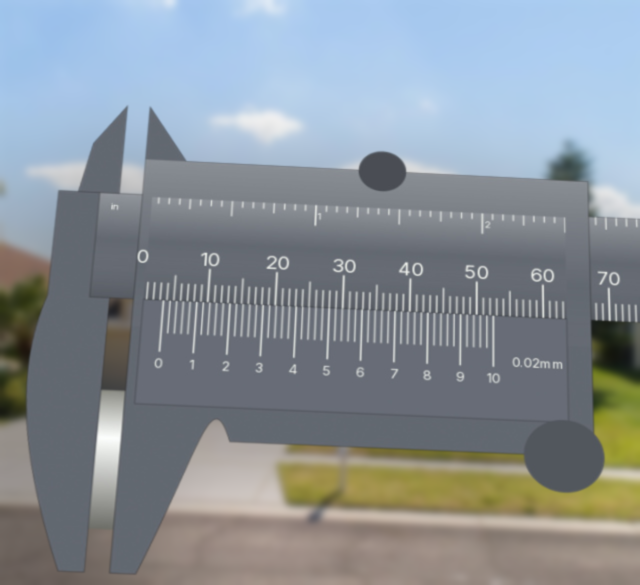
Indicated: 3.5 (mm)
